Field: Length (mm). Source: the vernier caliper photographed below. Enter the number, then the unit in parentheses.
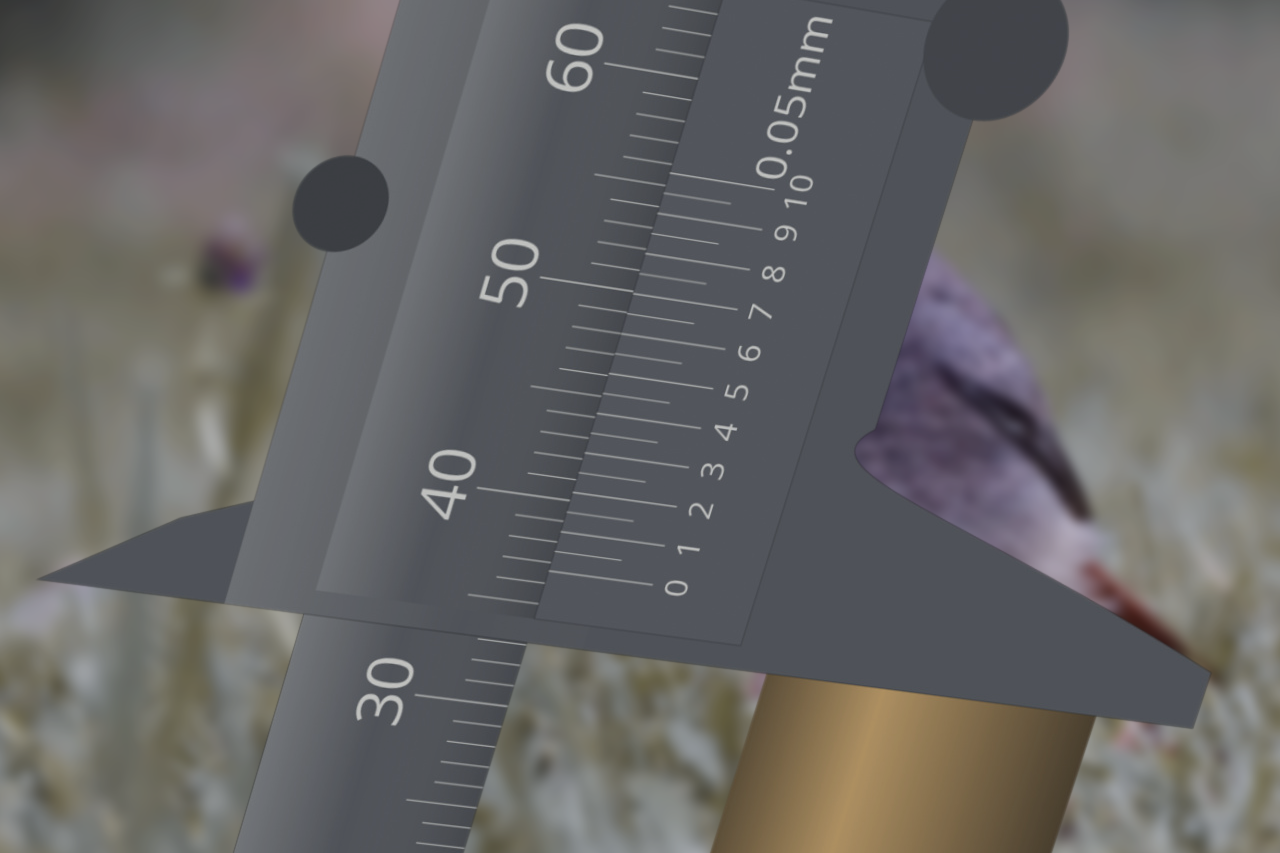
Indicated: 36.6 (mm)
